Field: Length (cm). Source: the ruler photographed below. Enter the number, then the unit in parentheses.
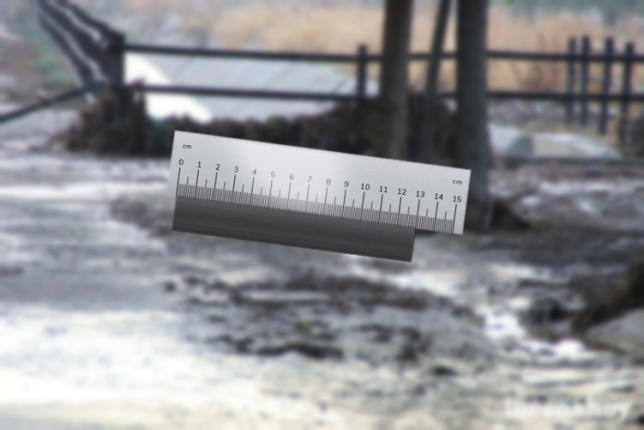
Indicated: 13 (cm)
